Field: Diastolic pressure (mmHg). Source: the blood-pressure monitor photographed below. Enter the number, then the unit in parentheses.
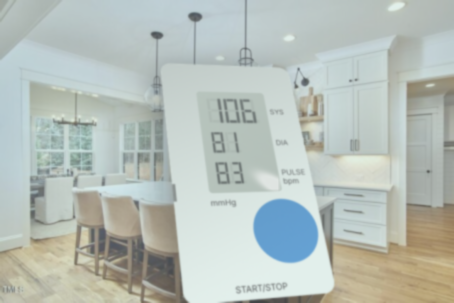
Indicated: 81 (mmHg)
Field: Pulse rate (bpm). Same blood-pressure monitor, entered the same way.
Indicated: 83 (bpm)
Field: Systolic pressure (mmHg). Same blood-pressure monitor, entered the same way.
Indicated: 106 (mmHg)
